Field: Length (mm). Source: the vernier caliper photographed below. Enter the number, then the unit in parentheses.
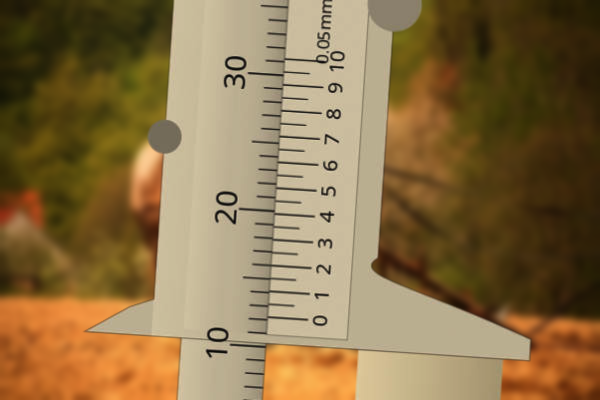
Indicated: 12.2 (mm)
